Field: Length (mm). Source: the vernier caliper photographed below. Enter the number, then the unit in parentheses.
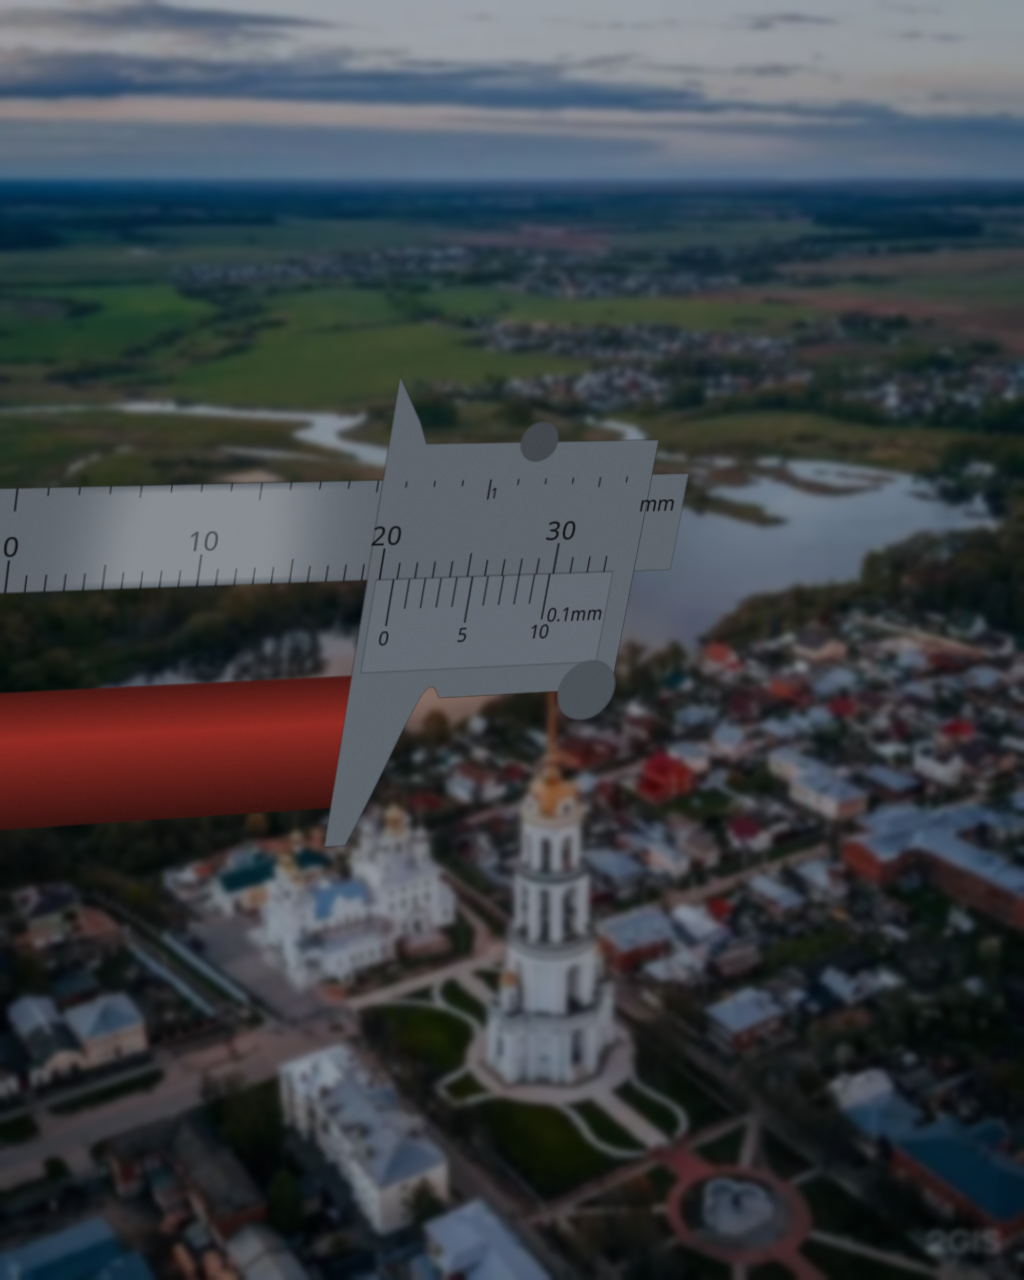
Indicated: 20.8 (mm)
